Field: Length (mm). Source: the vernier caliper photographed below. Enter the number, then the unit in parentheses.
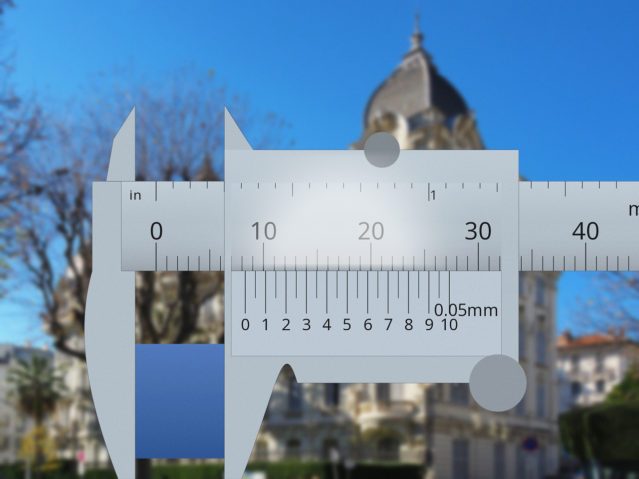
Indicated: 8.3 (mm)
